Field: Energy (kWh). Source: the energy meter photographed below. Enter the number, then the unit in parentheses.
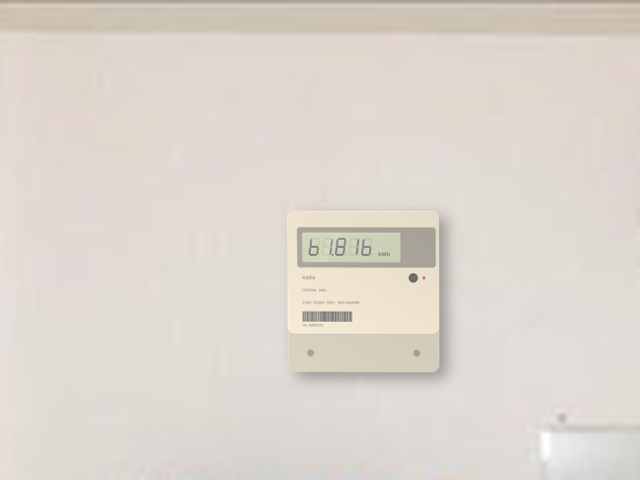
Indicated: 61.816 (kWh)
